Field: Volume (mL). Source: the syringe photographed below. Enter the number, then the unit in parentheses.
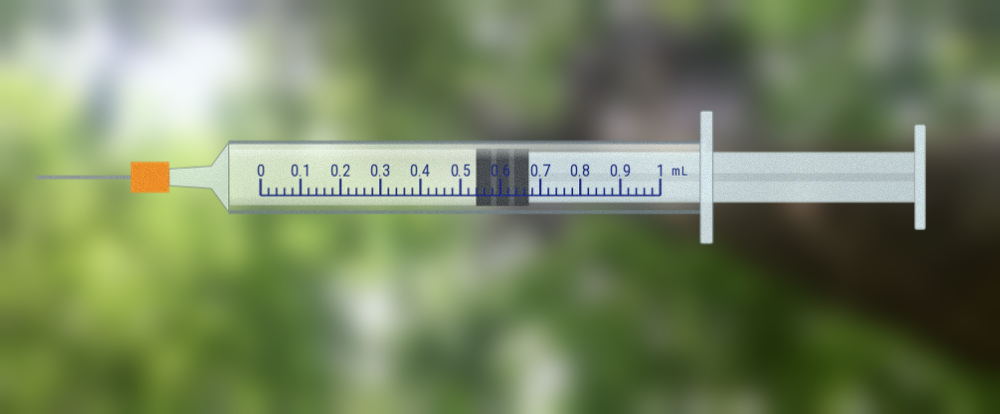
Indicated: 0.54 (mL)
